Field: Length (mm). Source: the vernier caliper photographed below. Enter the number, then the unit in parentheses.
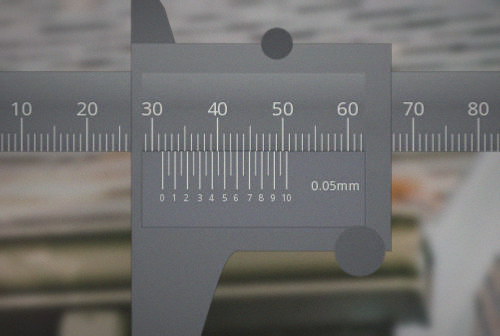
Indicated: 31.6 (mm)
